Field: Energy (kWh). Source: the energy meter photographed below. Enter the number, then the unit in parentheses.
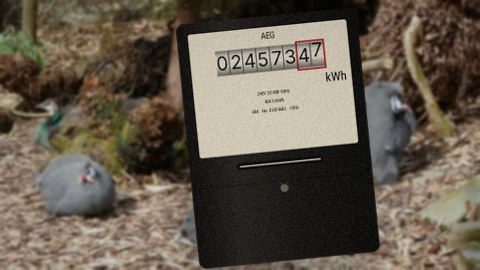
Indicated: 24573.47 (kWh)
